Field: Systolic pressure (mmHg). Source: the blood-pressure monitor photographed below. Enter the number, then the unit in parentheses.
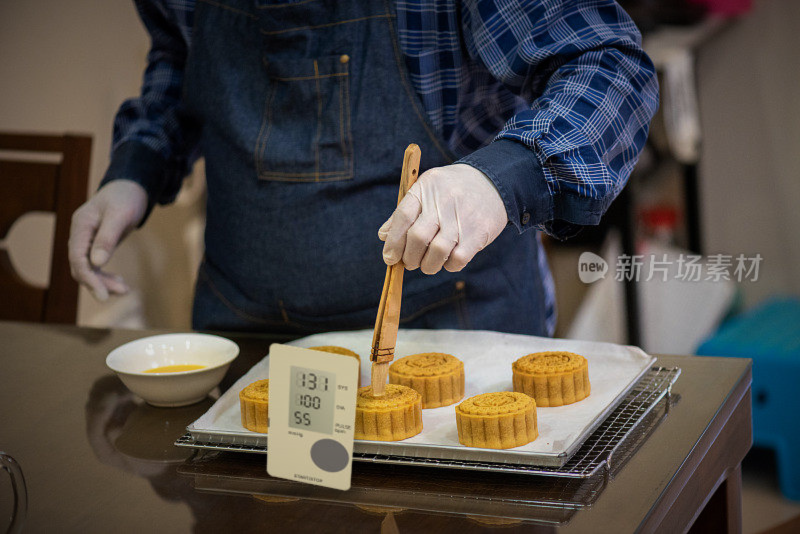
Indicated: 131 (mmHg)
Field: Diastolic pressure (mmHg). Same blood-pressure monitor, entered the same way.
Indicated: 100 (mmHg)
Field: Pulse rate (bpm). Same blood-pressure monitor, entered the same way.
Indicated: 55 (bpm)
